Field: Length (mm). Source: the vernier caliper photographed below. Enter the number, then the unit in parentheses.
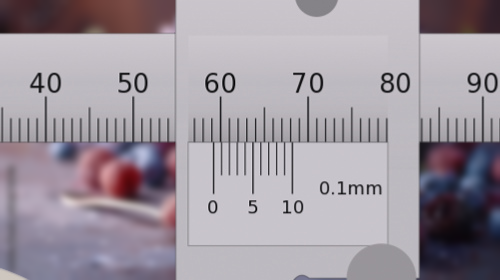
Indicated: 59.2 (mm)
